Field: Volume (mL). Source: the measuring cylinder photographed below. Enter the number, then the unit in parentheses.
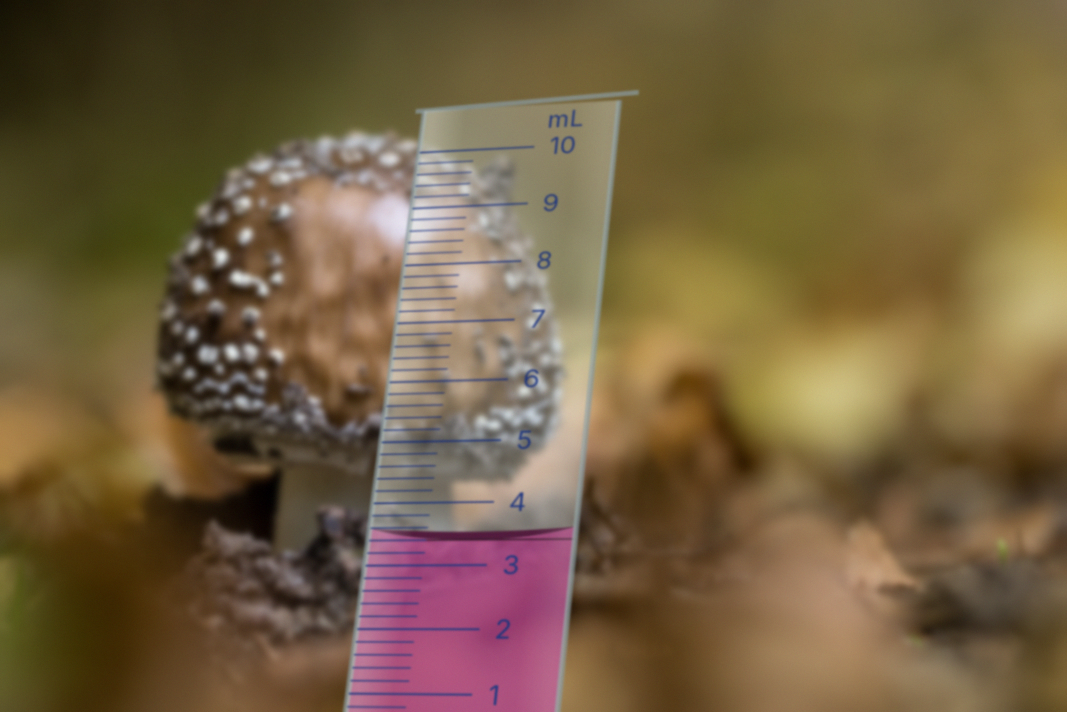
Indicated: 3.4 (mL)
